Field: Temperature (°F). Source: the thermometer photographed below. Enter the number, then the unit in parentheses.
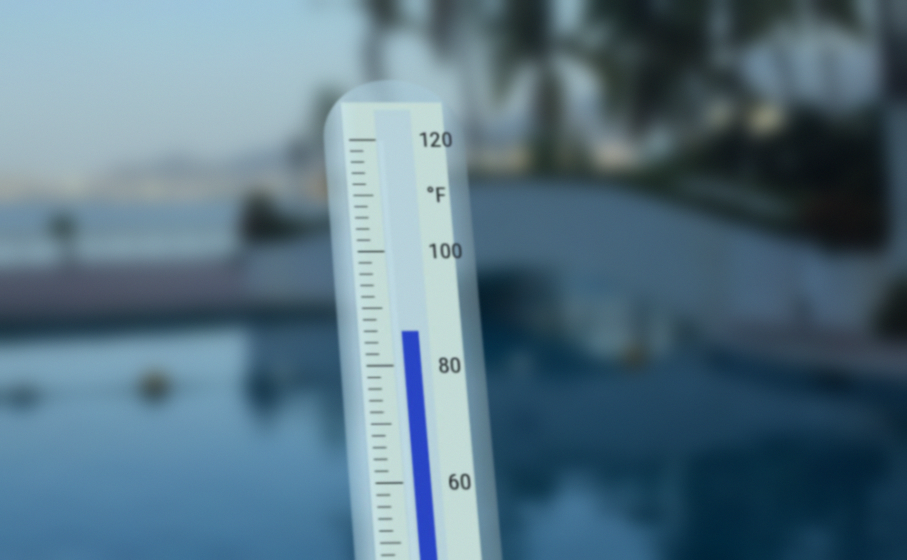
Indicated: 86 (°F)
